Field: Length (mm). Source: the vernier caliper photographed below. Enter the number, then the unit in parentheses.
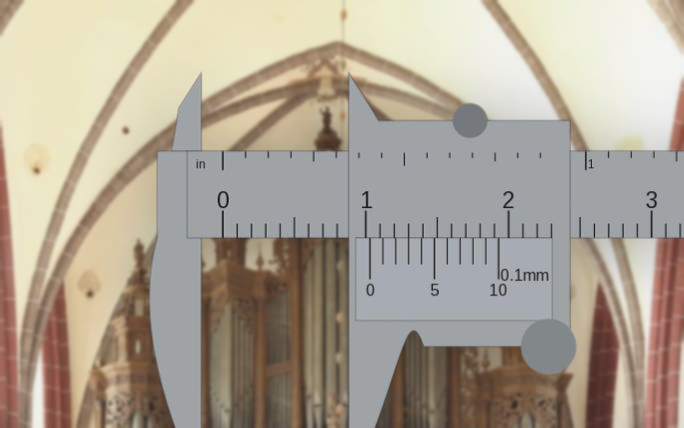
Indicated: 10.3 (mm)
